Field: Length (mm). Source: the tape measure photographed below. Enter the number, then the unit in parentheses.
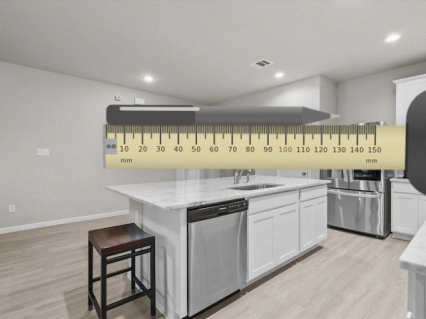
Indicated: 130 (mm)
